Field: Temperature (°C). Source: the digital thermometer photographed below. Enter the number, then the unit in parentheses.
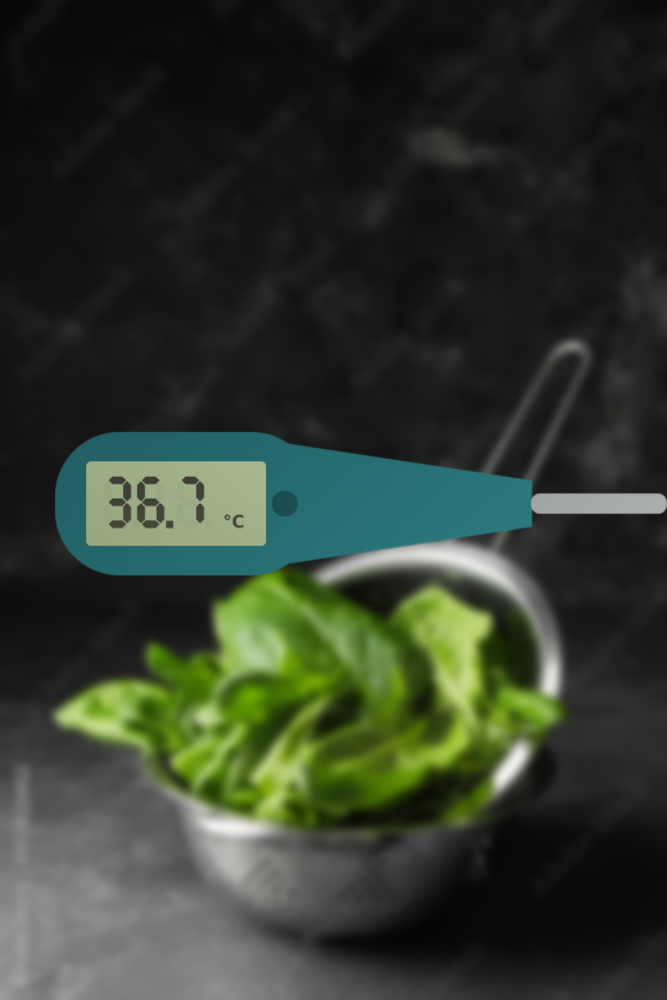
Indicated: 36.7 (°C)
